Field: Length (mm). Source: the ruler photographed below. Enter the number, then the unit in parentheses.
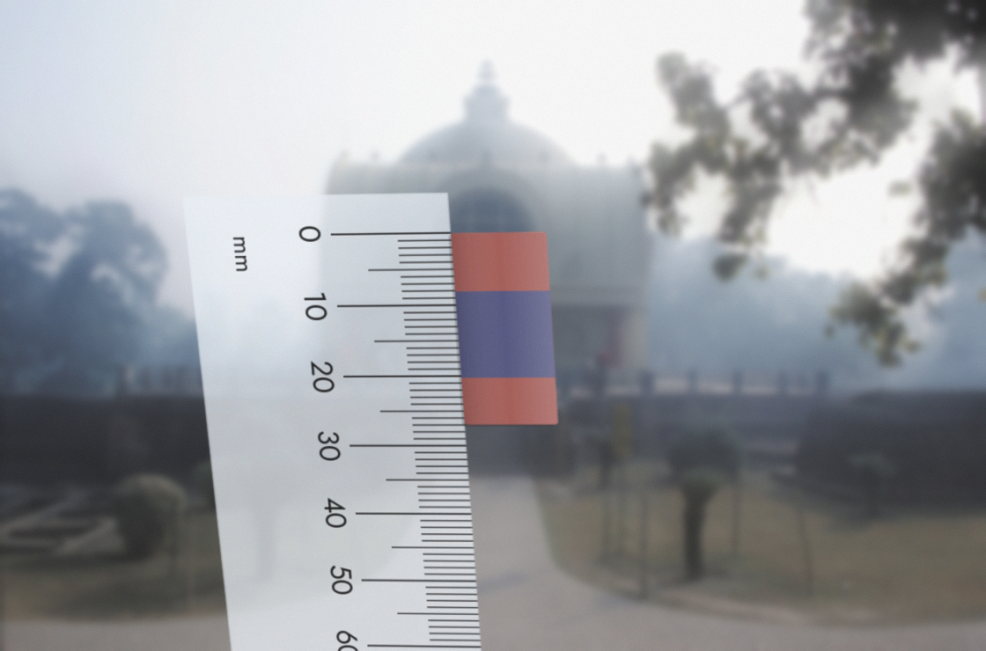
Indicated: 27 (mm)
